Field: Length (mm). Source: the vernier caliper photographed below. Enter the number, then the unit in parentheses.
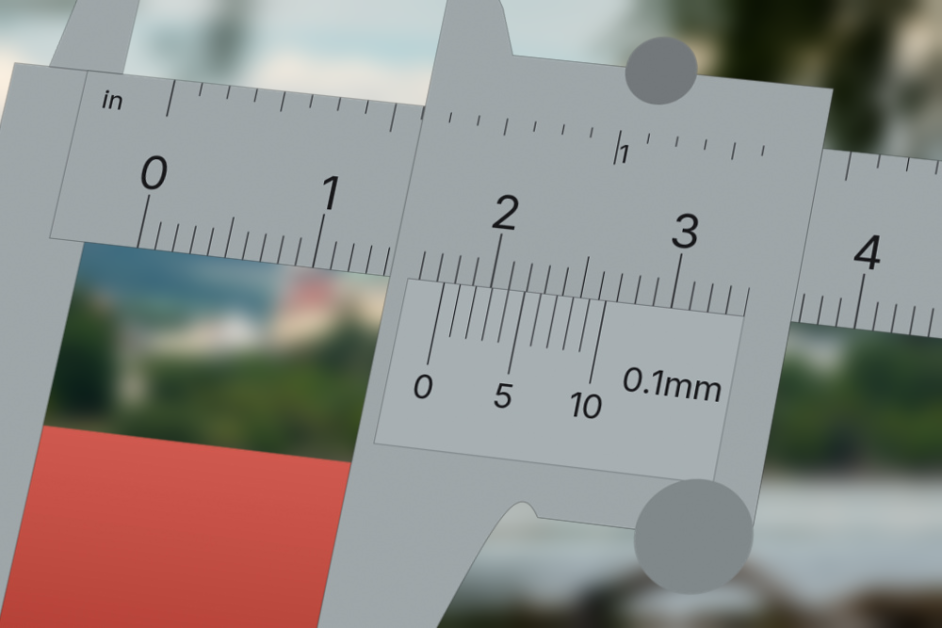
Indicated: 17.4 (mm)
